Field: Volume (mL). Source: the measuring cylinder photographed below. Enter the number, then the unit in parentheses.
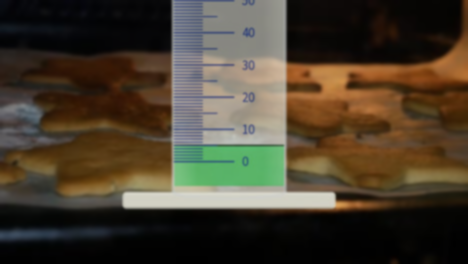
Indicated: 5 (mL)
